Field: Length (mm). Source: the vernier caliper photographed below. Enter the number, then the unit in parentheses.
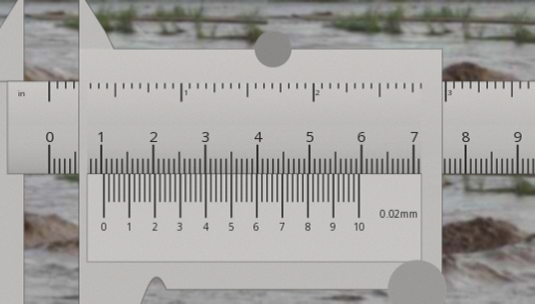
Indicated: 10.5 (mm)
